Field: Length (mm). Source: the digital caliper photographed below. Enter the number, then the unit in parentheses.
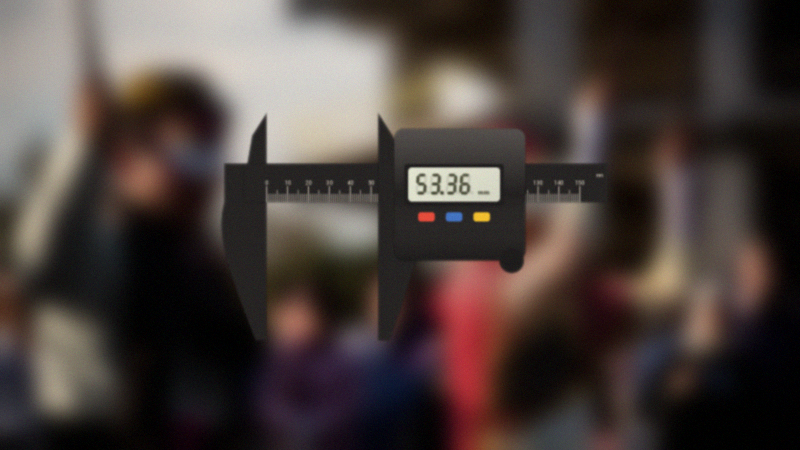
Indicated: 53.36 (mm)
